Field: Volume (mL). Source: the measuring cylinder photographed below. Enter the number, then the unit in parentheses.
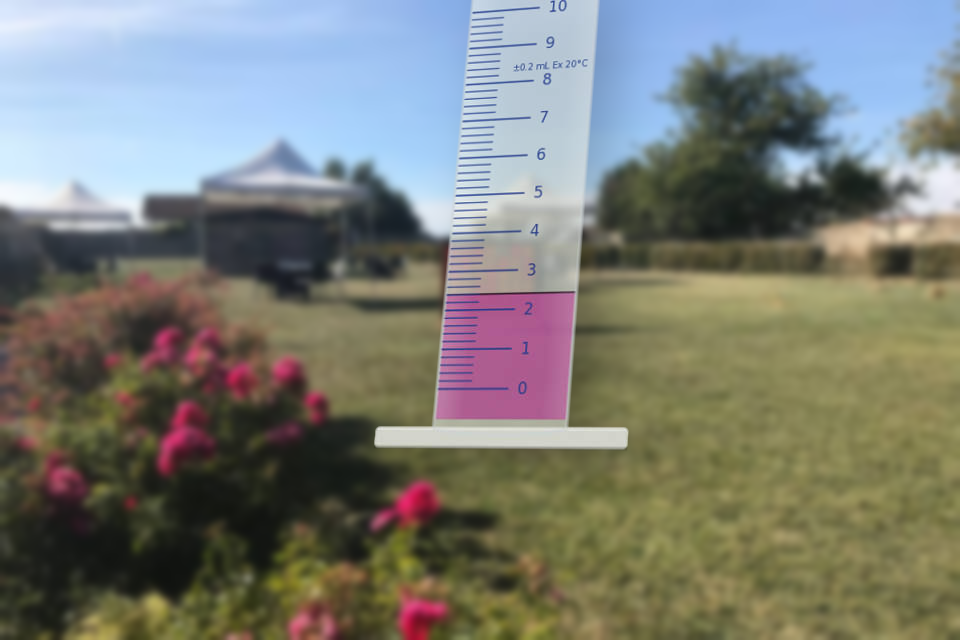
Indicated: 2.4 (mL)
